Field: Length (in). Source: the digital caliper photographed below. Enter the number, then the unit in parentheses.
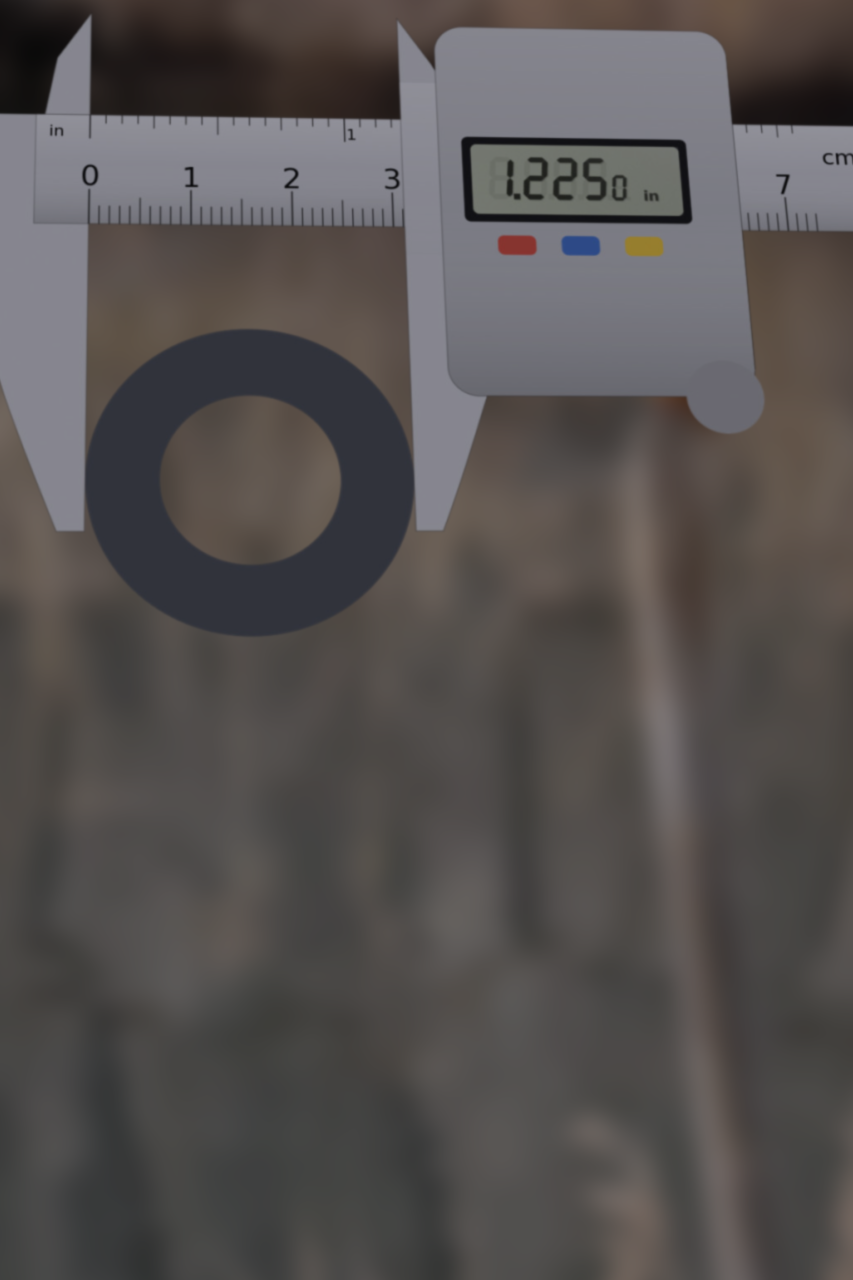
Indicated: 1.2250 (in)
